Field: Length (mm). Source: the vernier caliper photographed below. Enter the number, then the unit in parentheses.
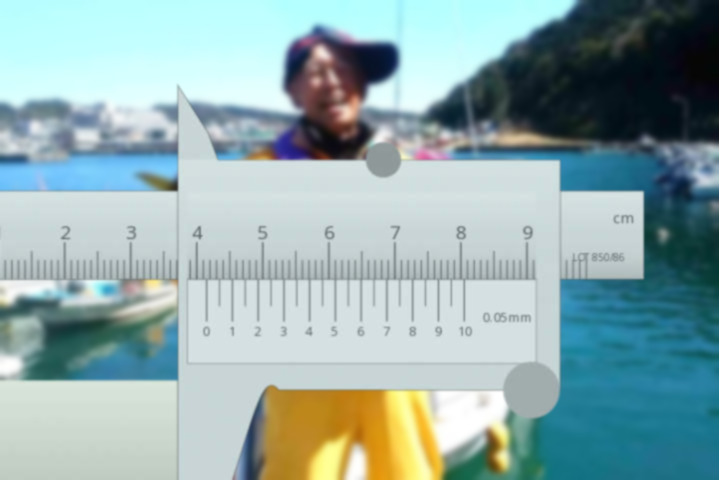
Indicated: 41.5 (mm)
